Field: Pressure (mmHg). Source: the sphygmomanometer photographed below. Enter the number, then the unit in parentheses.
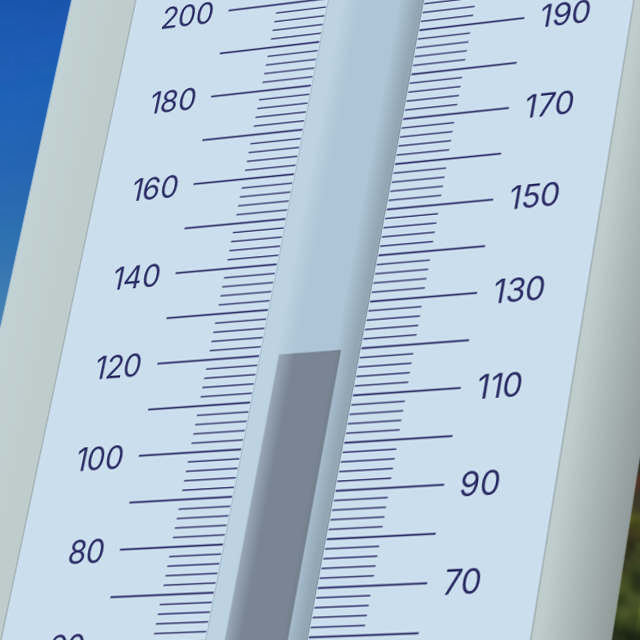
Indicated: 120 (mmHg)
